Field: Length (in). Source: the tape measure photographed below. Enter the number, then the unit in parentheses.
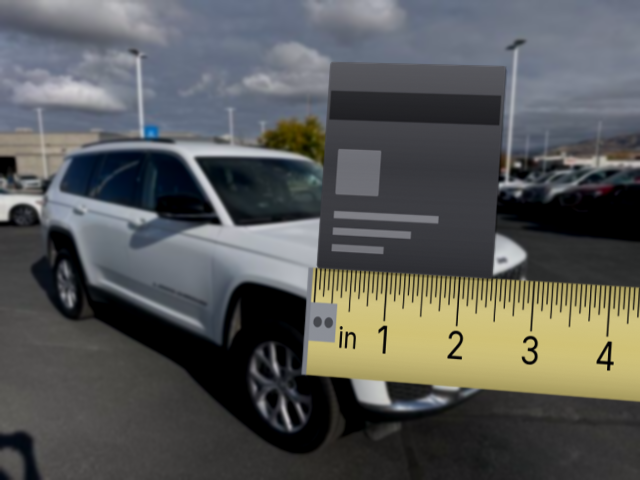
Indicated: 2.4375 (in)
